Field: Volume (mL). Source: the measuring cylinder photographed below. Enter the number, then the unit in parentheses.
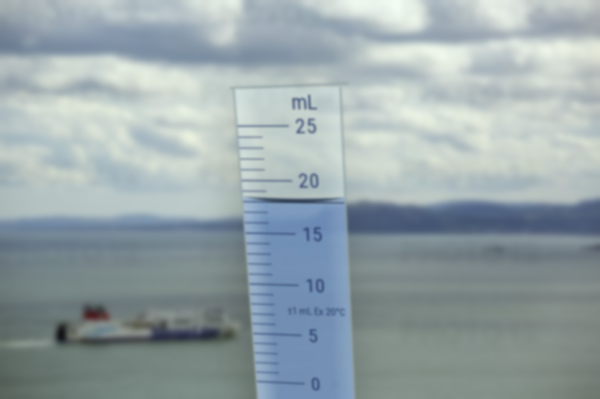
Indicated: 18 (mL)
